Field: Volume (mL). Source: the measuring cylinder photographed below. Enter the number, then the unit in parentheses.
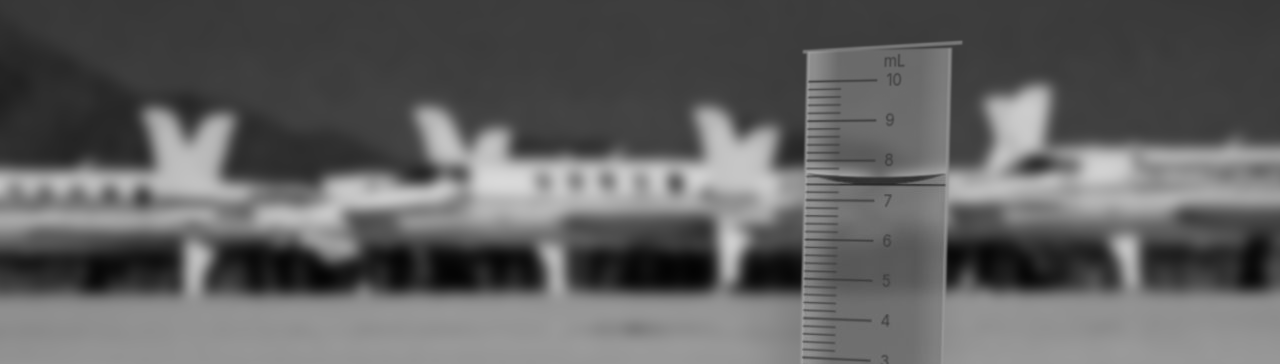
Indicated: 7.4 (mL)
